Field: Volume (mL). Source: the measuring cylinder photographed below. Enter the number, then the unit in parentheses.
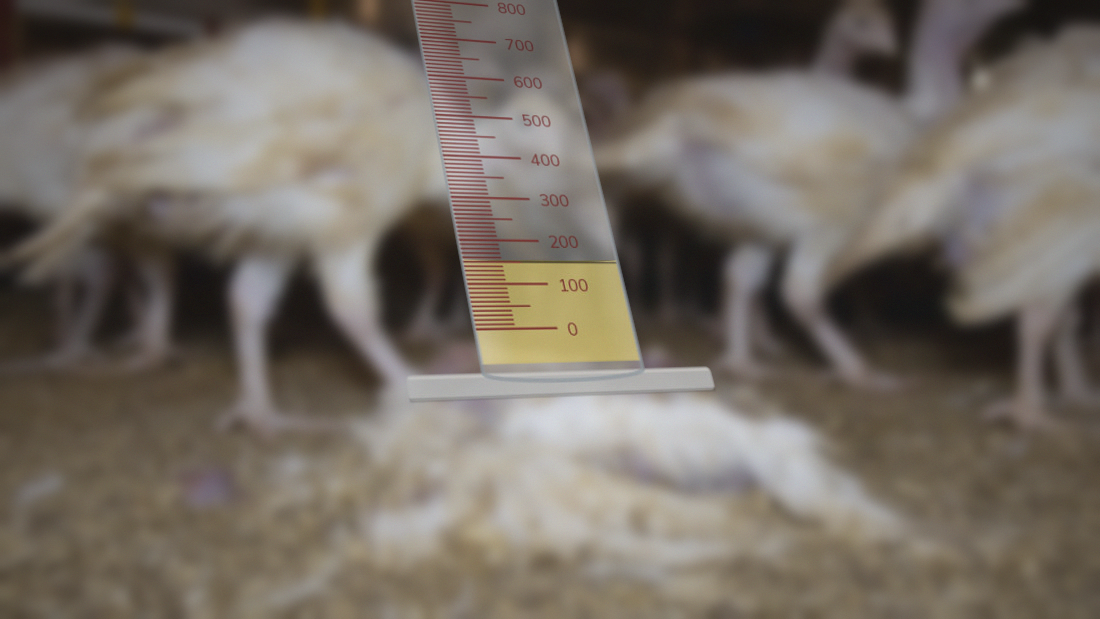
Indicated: 150 (mL)
